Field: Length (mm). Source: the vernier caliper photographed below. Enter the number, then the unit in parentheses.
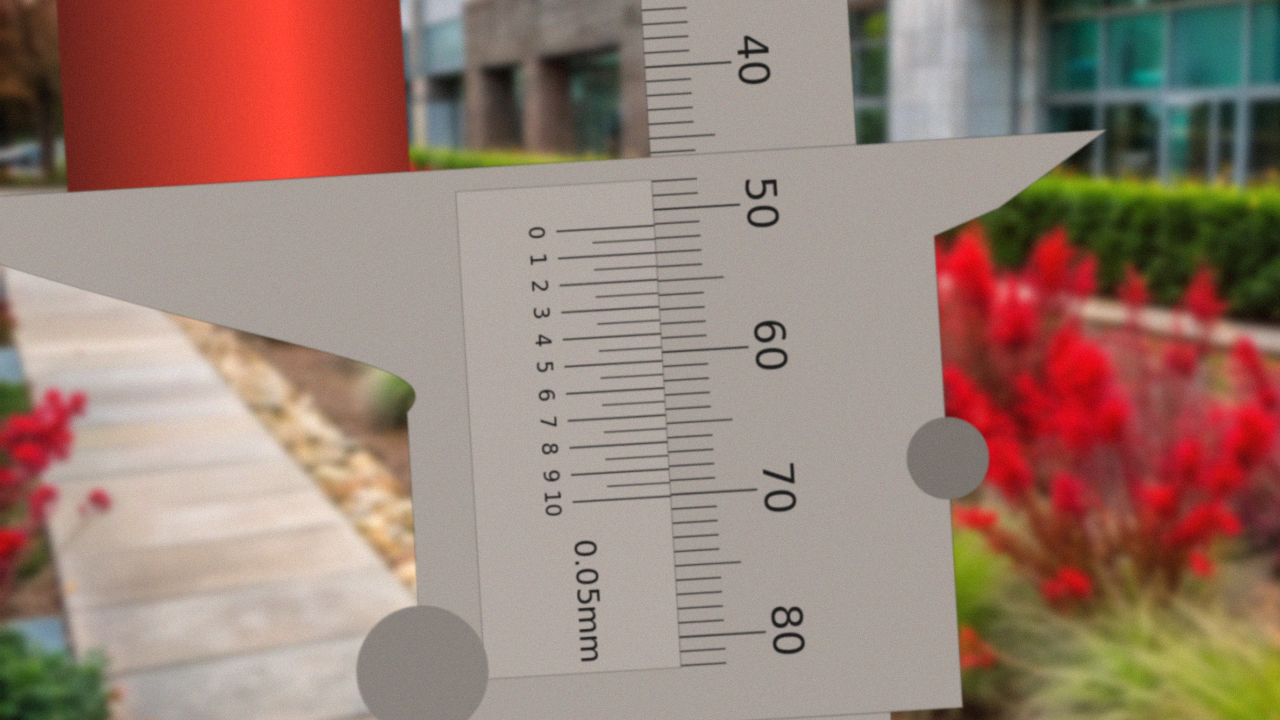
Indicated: 51.1 (mm)
